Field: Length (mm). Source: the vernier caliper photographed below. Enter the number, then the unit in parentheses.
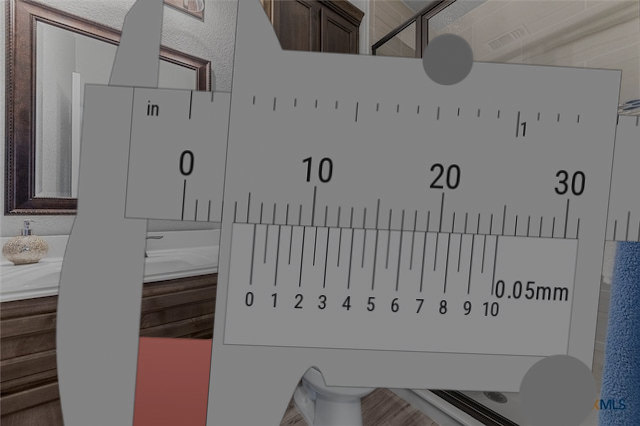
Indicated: 5.6 (mm)
